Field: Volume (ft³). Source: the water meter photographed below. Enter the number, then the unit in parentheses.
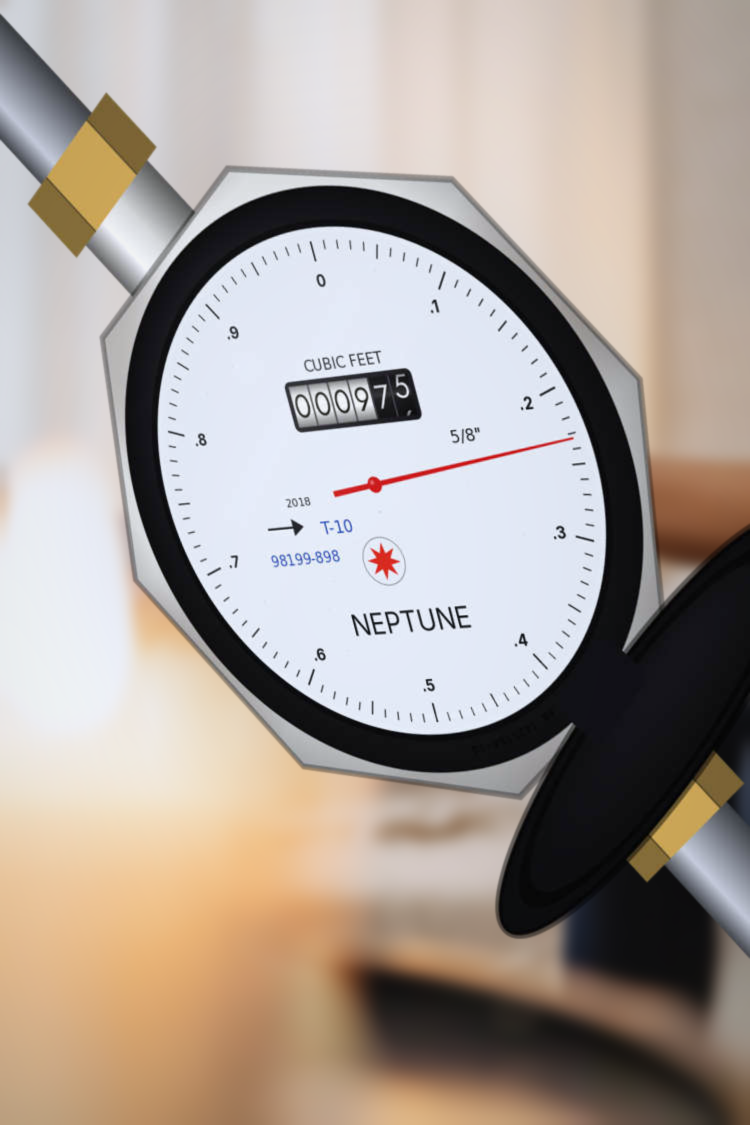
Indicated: 975.23 (ft³)
